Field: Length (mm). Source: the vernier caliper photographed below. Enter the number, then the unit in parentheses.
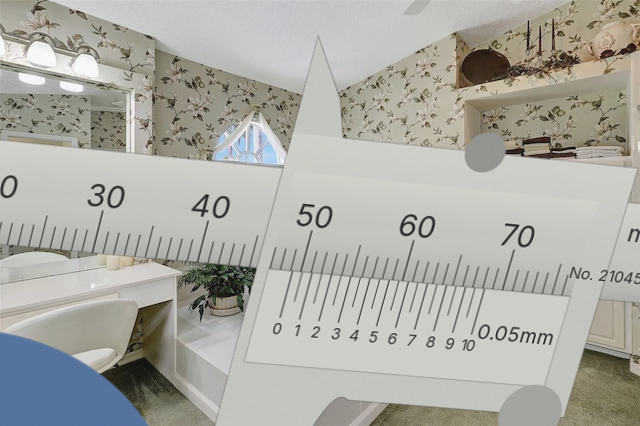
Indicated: 49.2 (mm)
